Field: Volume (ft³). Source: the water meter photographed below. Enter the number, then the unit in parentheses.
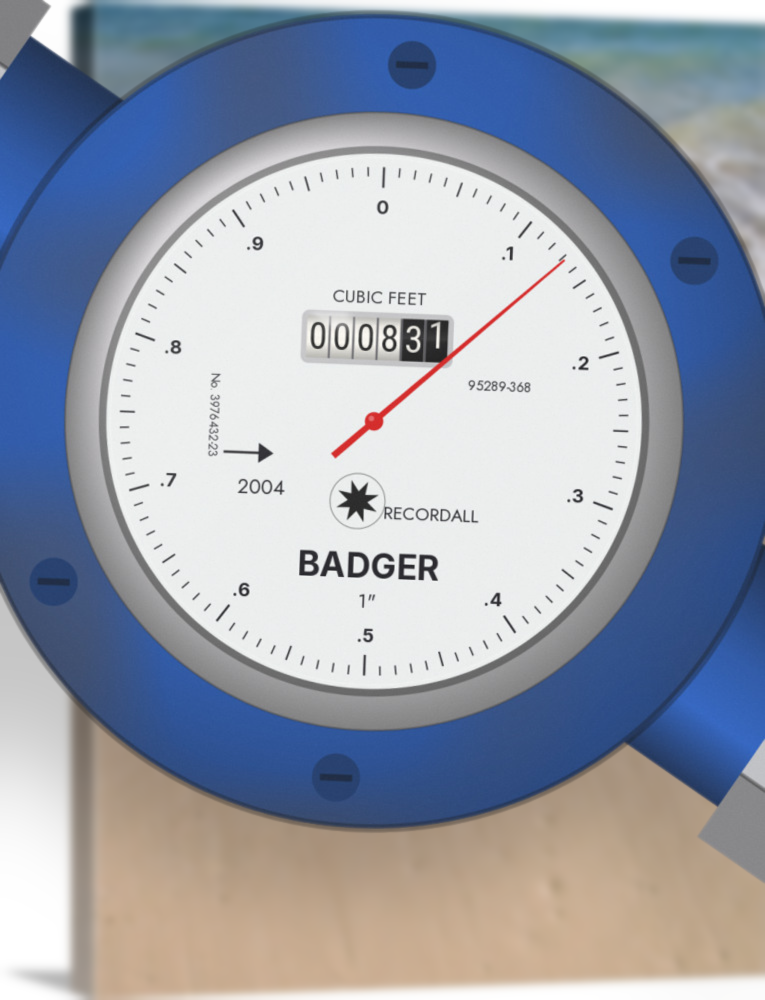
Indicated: 831.13 (ft³)
